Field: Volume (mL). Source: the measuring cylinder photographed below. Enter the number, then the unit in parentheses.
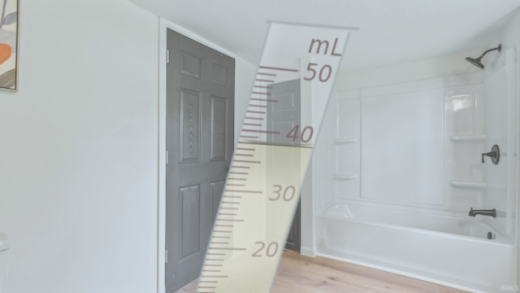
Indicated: 38 (mL)
